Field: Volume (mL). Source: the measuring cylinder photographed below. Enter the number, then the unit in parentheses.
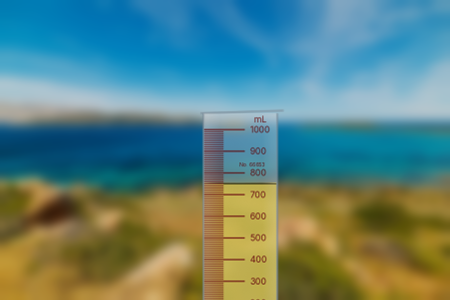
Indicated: 750 (mL)
